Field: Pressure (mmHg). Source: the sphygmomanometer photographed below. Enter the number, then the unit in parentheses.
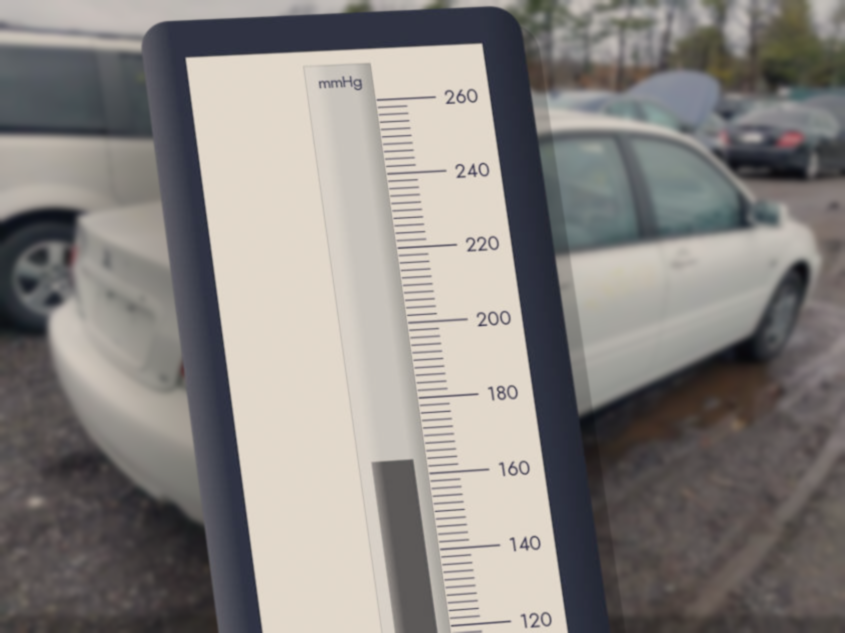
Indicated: 164 (mmHg)
